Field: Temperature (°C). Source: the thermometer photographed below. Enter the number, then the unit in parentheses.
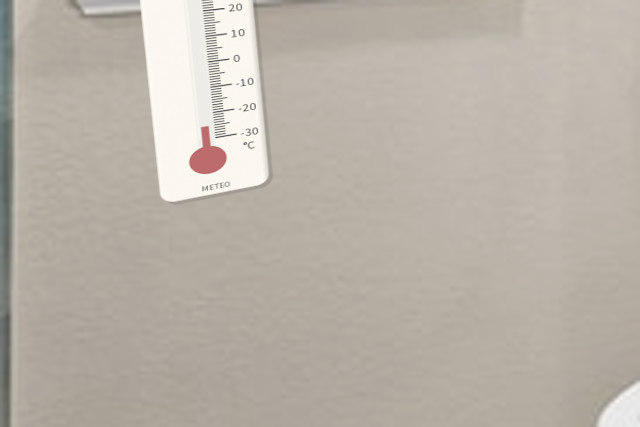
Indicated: -25 (°C)
